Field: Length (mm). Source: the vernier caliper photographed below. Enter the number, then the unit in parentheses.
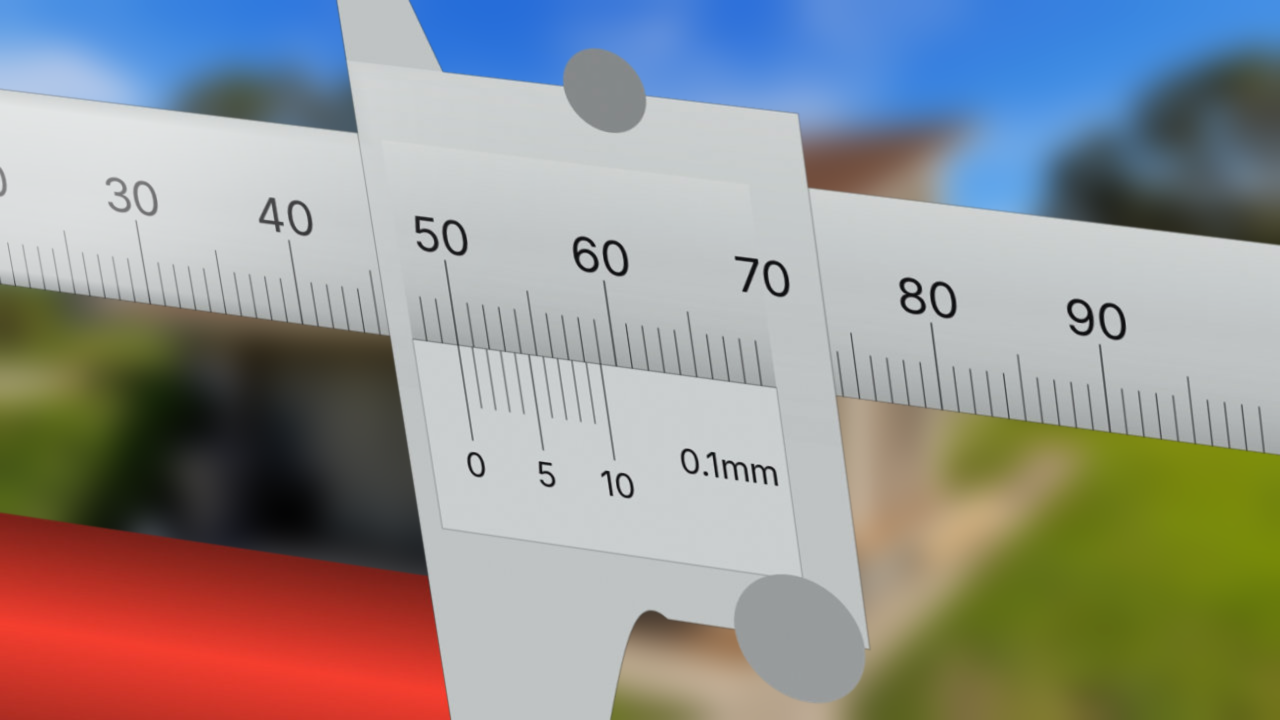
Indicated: 50.0 (mm)
